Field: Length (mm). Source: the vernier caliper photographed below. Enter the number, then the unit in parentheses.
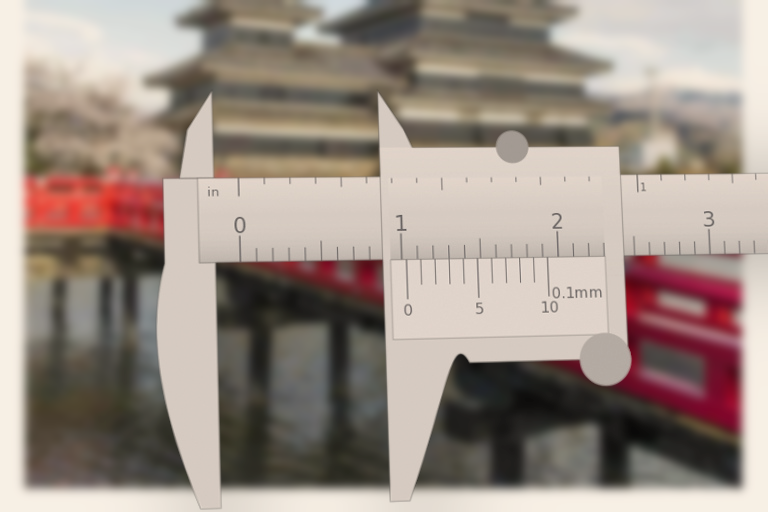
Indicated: 10.3 (mm)
